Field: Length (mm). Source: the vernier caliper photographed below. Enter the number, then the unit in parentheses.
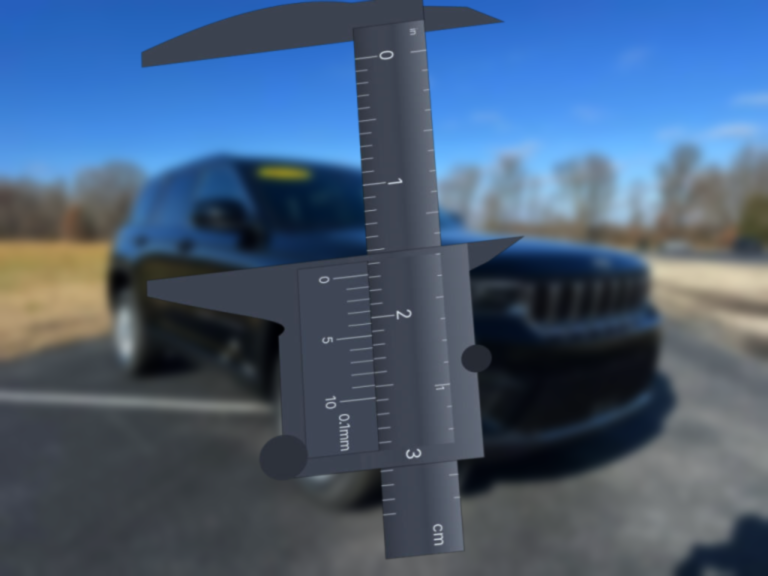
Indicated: 16.8 (mm)
